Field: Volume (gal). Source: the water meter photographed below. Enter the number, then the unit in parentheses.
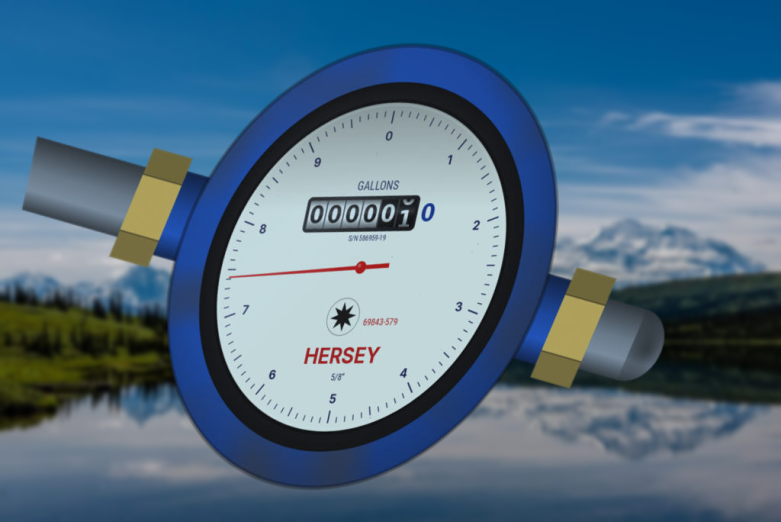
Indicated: 7.4 (gal)
